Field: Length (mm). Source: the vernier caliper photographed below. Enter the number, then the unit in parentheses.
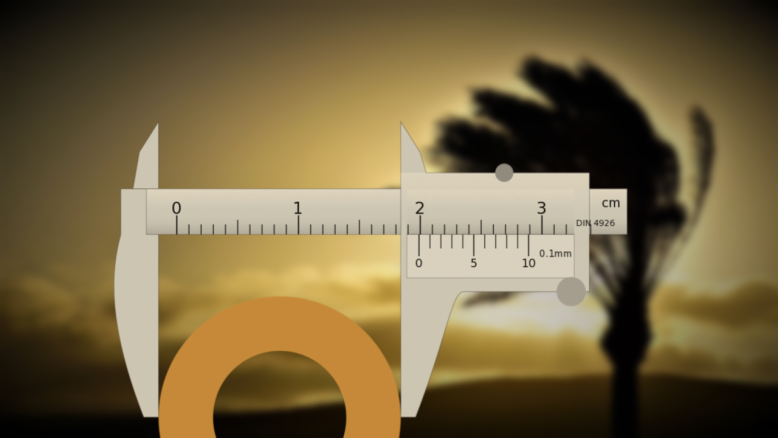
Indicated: 19.9 (mm)
